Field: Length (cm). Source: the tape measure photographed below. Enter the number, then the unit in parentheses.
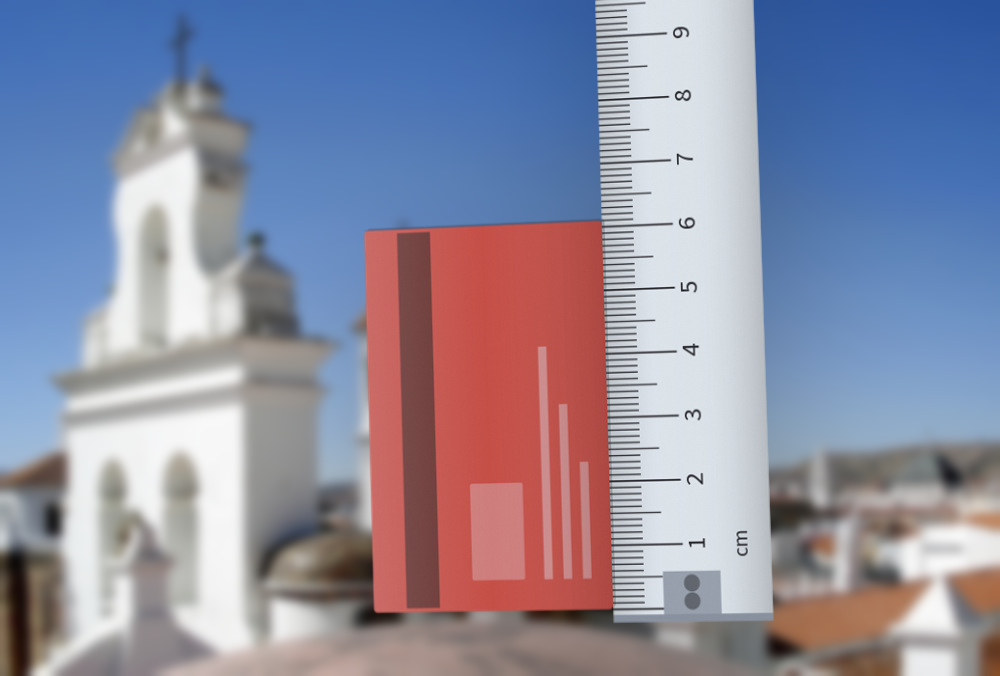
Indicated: 6.1 (cm)
